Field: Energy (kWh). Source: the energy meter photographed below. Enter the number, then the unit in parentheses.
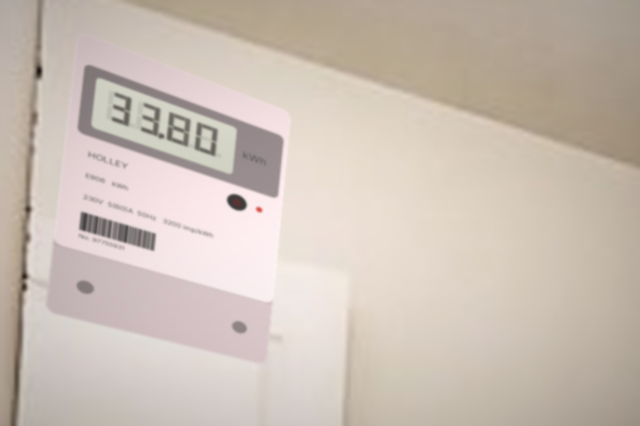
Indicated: 33.80 (kWh)
